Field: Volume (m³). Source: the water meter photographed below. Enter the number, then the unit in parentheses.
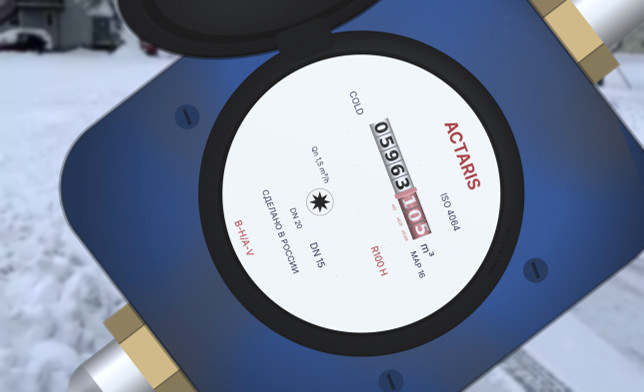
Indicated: 5963.105 (m³)
